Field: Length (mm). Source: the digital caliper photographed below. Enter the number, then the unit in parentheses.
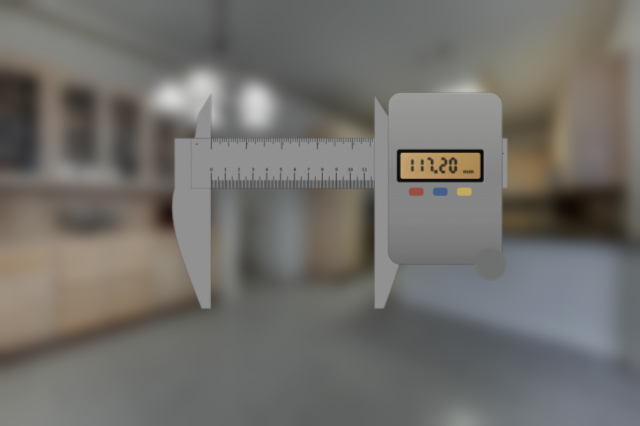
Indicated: 117.20 (mm)
